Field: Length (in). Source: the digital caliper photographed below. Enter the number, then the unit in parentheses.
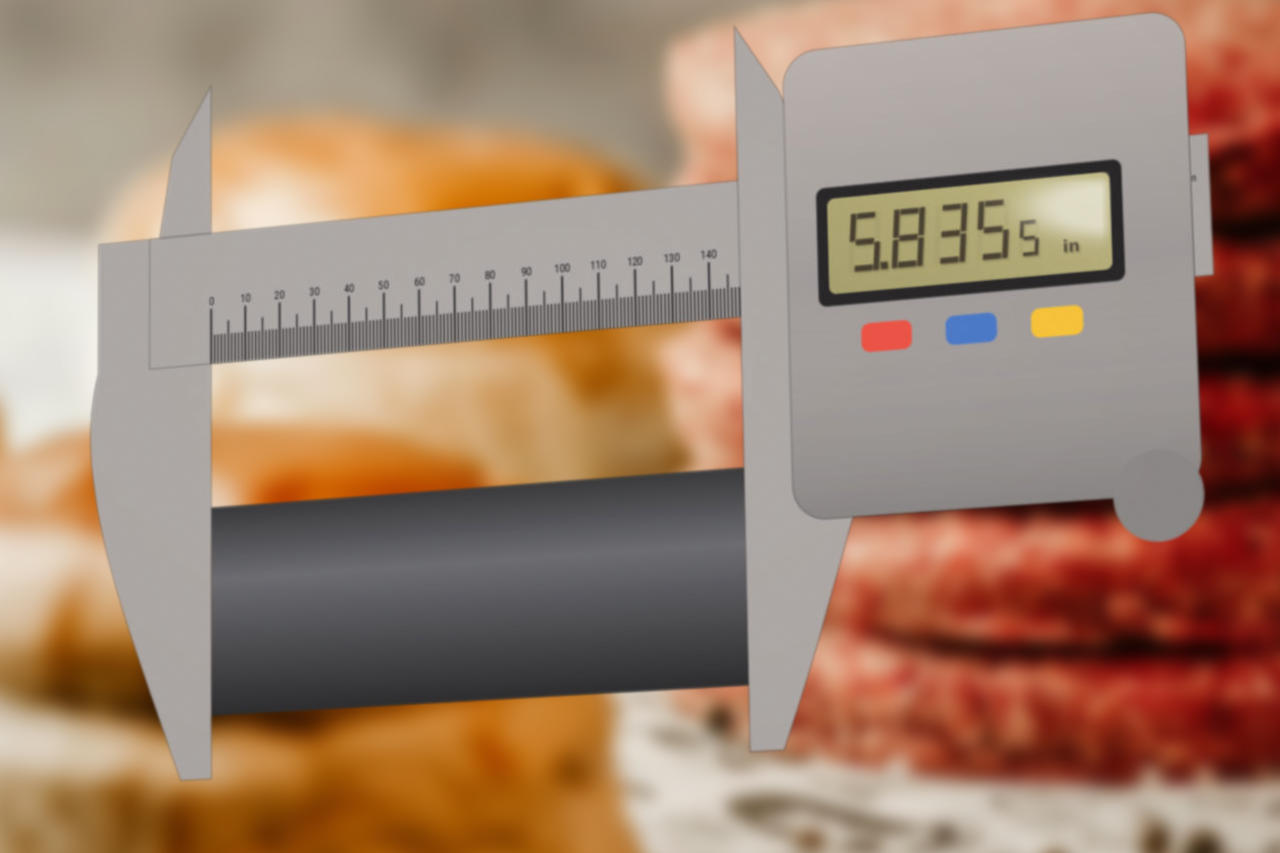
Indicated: 5.8355 (in)
